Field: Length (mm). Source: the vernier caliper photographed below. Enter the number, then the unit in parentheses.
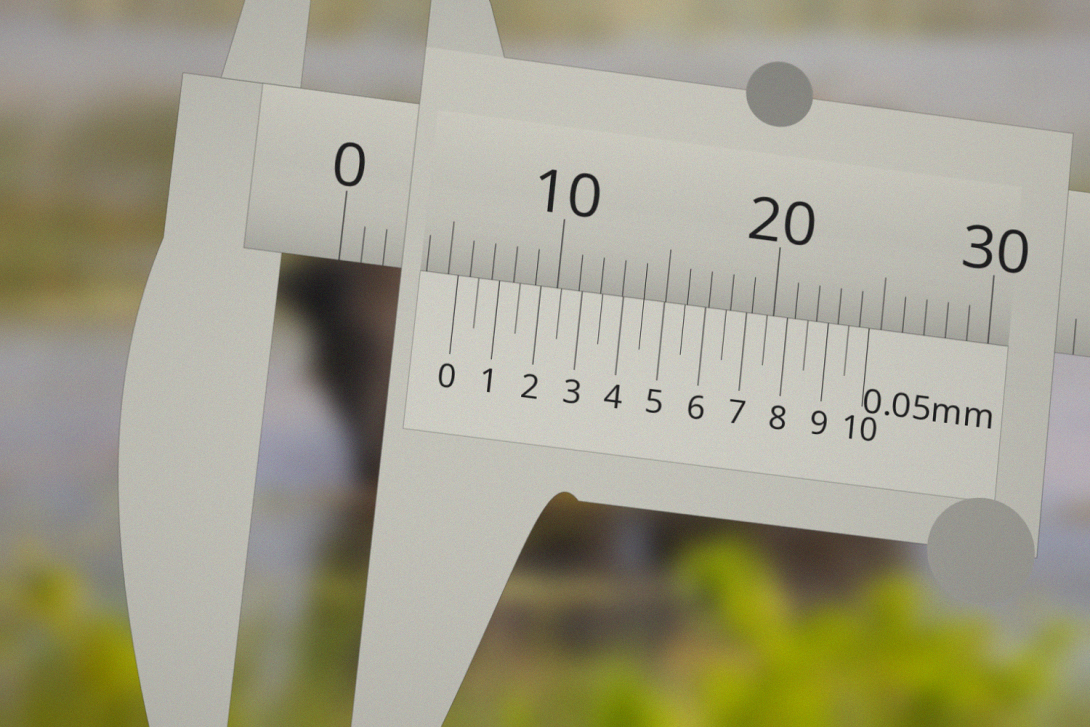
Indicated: 5.45 (mm)
